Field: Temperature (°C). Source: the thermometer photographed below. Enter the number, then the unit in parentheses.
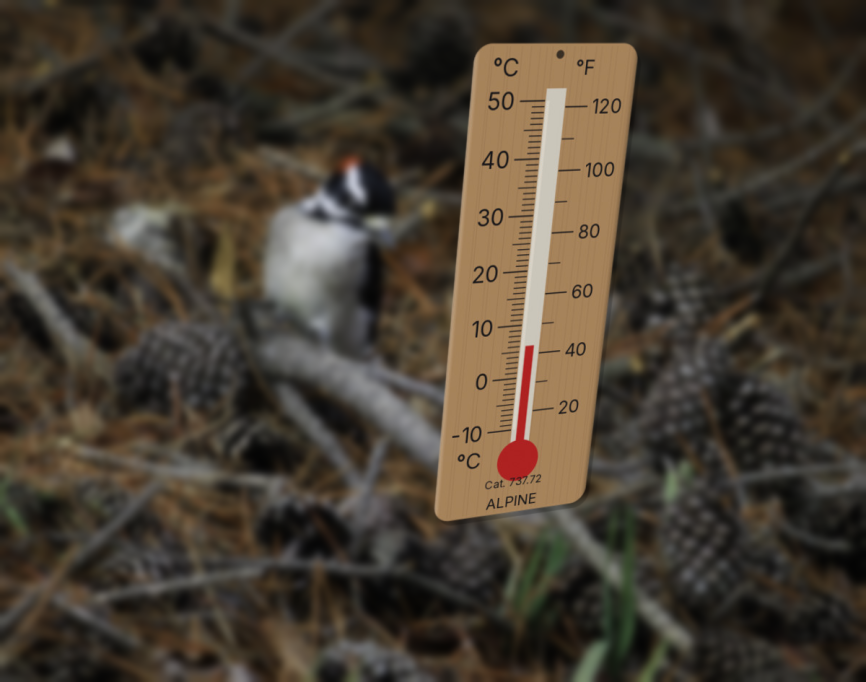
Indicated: 6 (°C)
